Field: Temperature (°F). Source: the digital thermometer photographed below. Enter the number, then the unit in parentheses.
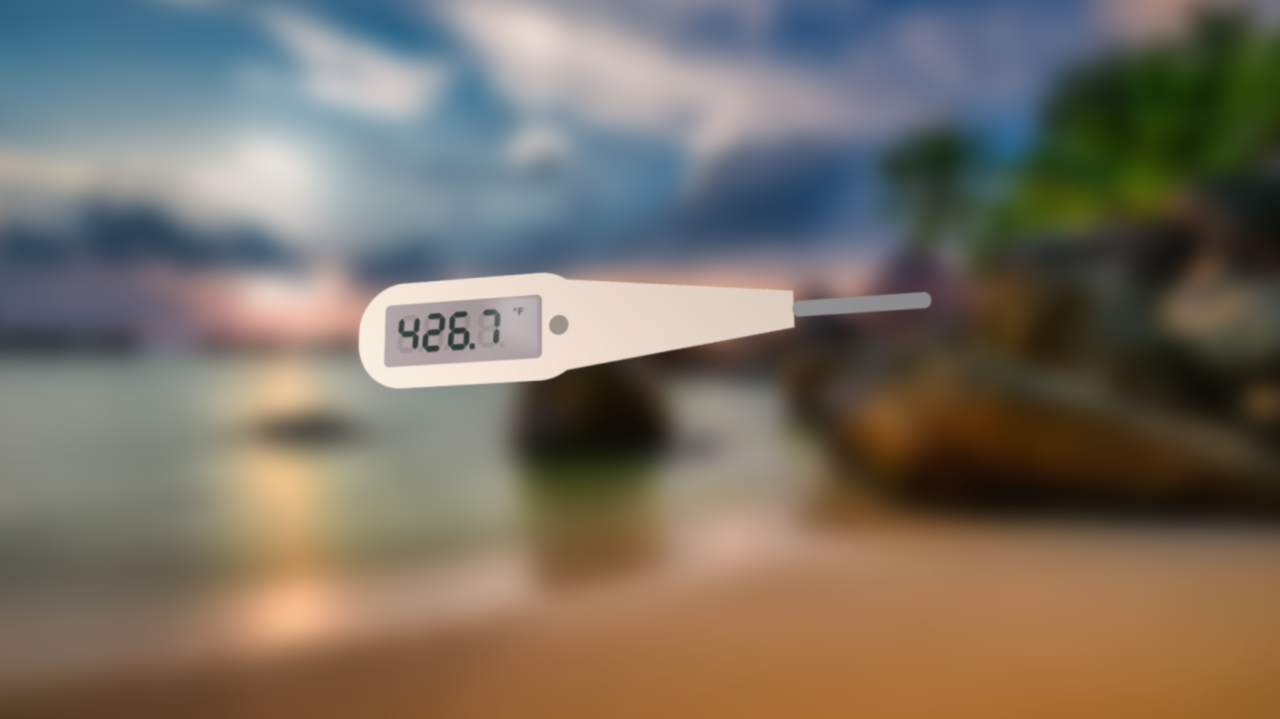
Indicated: 426.7 (°F)
